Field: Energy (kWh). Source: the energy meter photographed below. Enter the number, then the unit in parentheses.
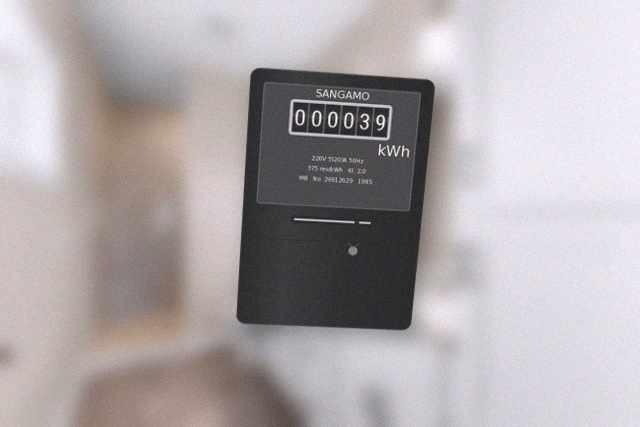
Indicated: 39 (kWh)
